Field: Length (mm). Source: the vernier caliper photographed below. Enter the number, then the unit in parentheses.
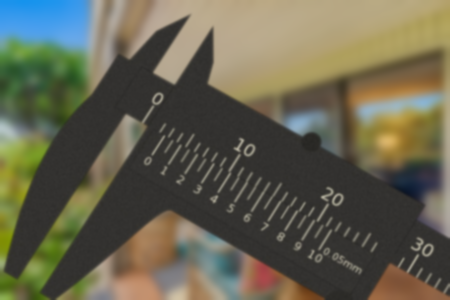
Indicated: 2.6 (mm)
